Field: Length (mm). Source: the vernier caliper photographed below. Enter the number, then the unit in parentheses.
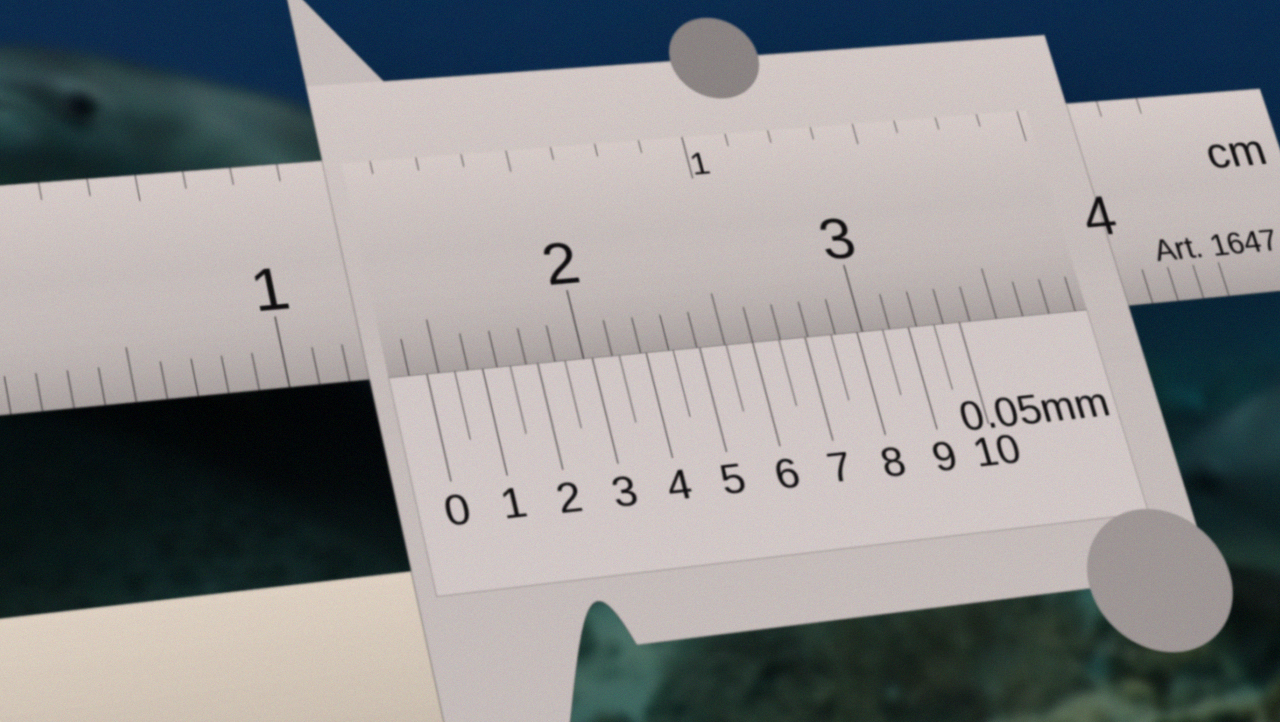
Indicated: 14.6 (mm)
